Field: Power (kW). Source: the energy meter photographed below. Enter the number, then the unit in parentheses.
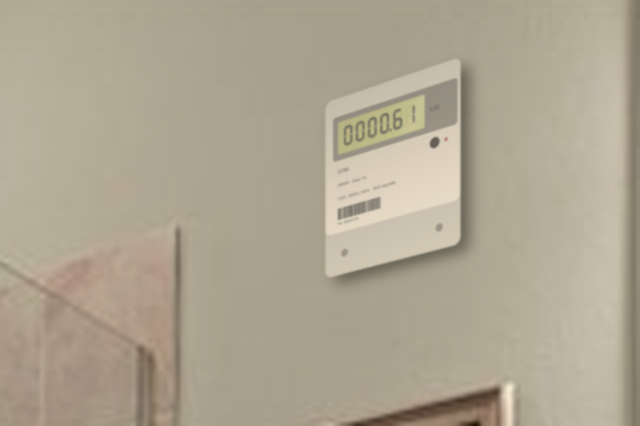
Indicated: 0.61 (kW)
